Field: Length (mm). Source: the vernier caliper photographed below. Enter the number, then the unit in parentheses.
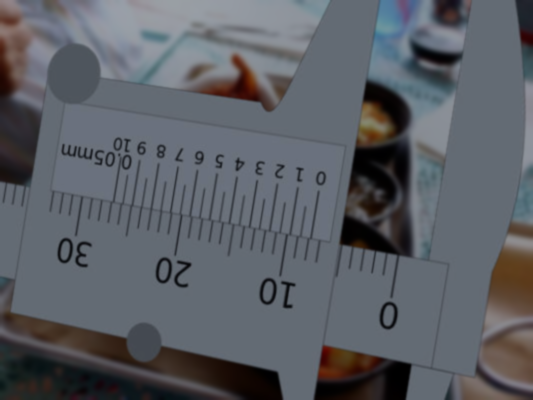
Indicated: 7.8 (mm)
